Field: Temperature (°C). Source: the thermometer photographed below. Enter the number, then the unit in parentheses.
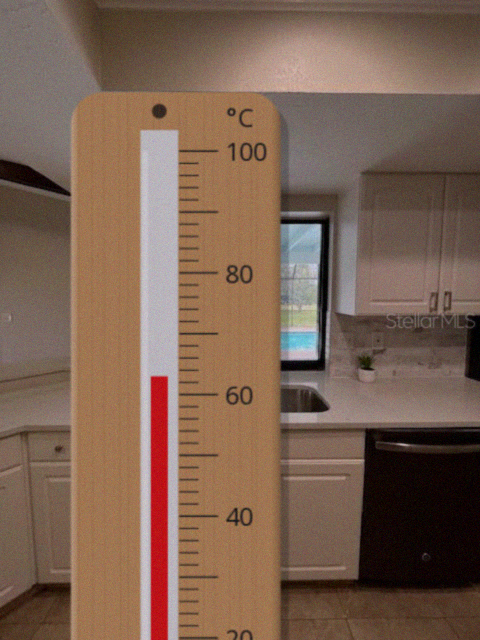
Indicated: 63 (°C)
